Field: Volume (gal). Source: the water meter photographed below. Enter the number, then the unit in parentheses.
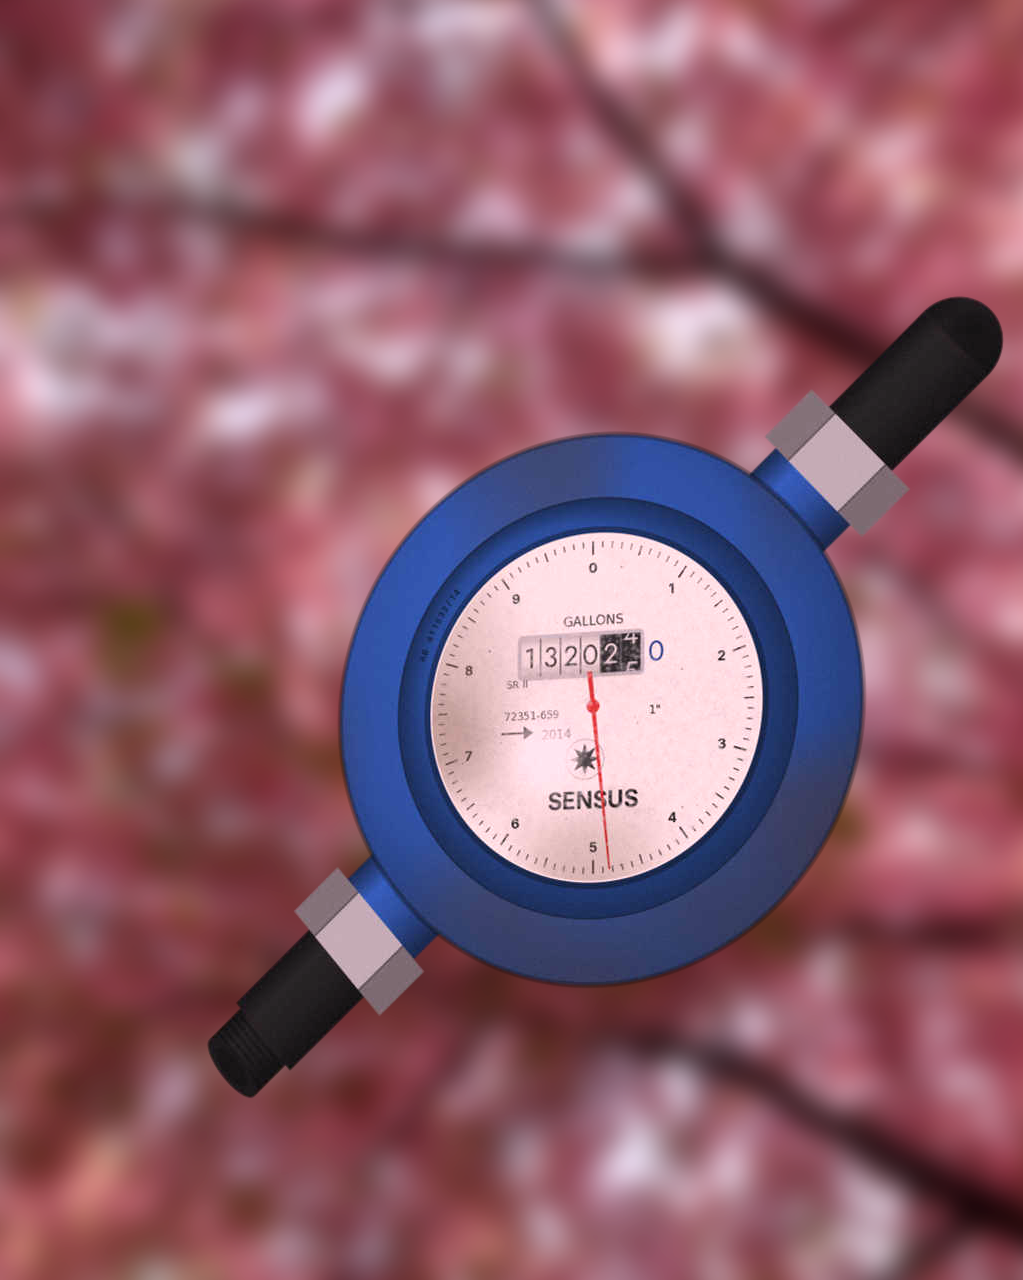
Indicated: 1320244.8 (gal)
